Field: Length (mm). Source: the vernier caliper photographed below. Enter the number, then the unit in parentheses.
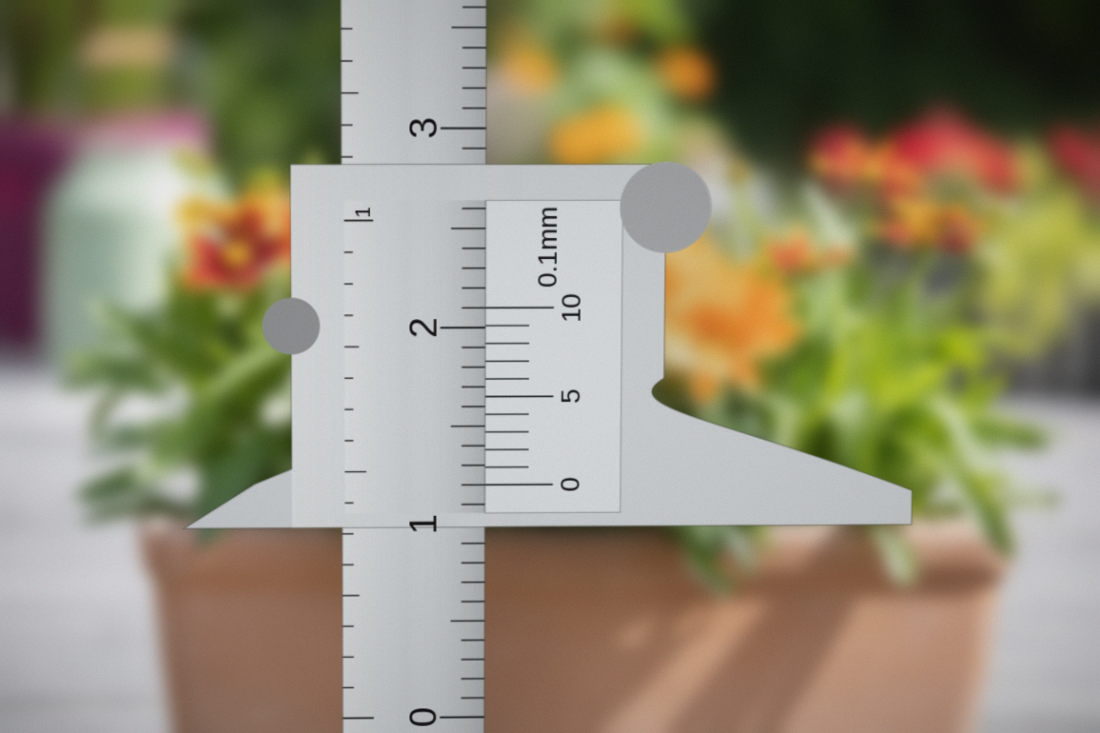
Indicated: 12.0 (mm)
